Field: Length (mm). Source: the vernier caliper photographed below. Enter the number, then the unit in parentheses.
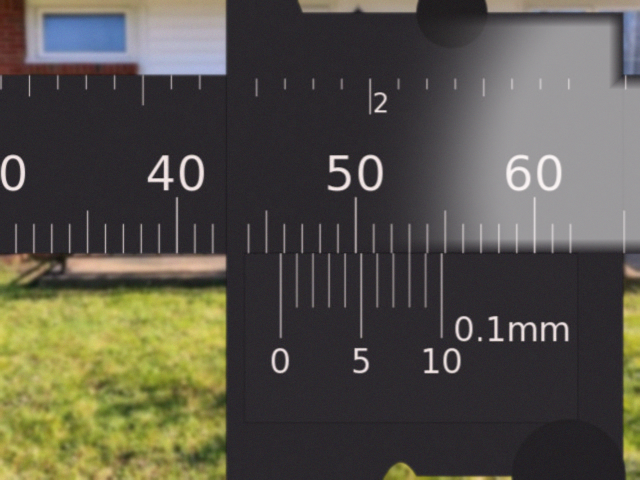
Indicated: 45.8 (mm)
